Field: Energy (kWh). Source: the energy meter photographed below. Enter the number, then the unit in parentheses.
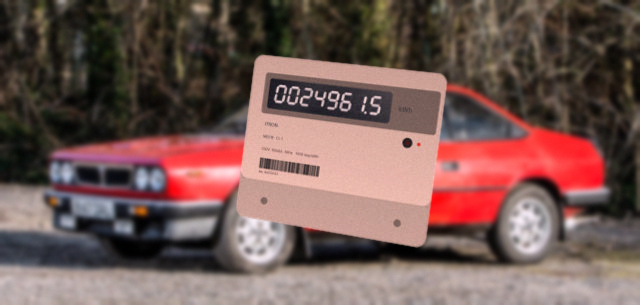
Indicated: 24961.5 (kWh)
